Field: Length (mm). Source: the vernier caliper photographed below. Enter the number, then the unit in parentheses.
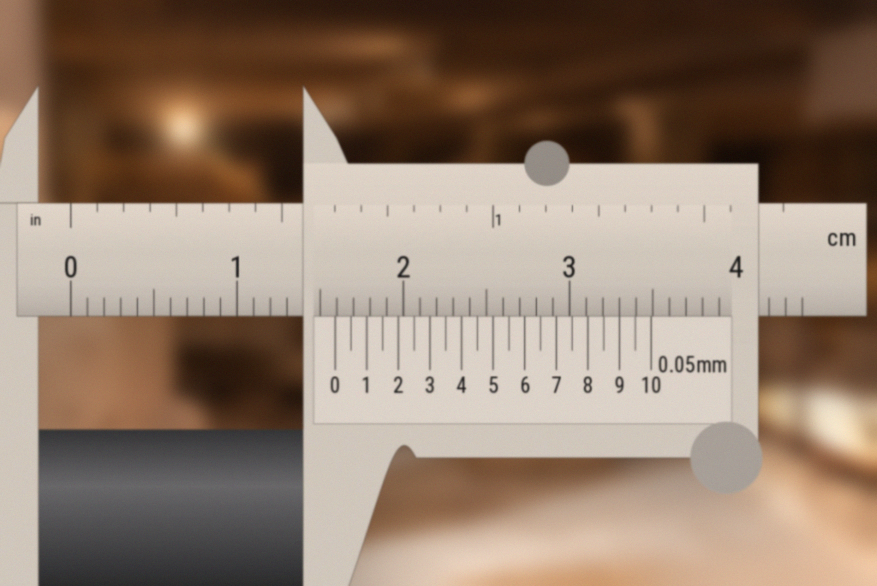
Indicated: 15.9 (mm)
